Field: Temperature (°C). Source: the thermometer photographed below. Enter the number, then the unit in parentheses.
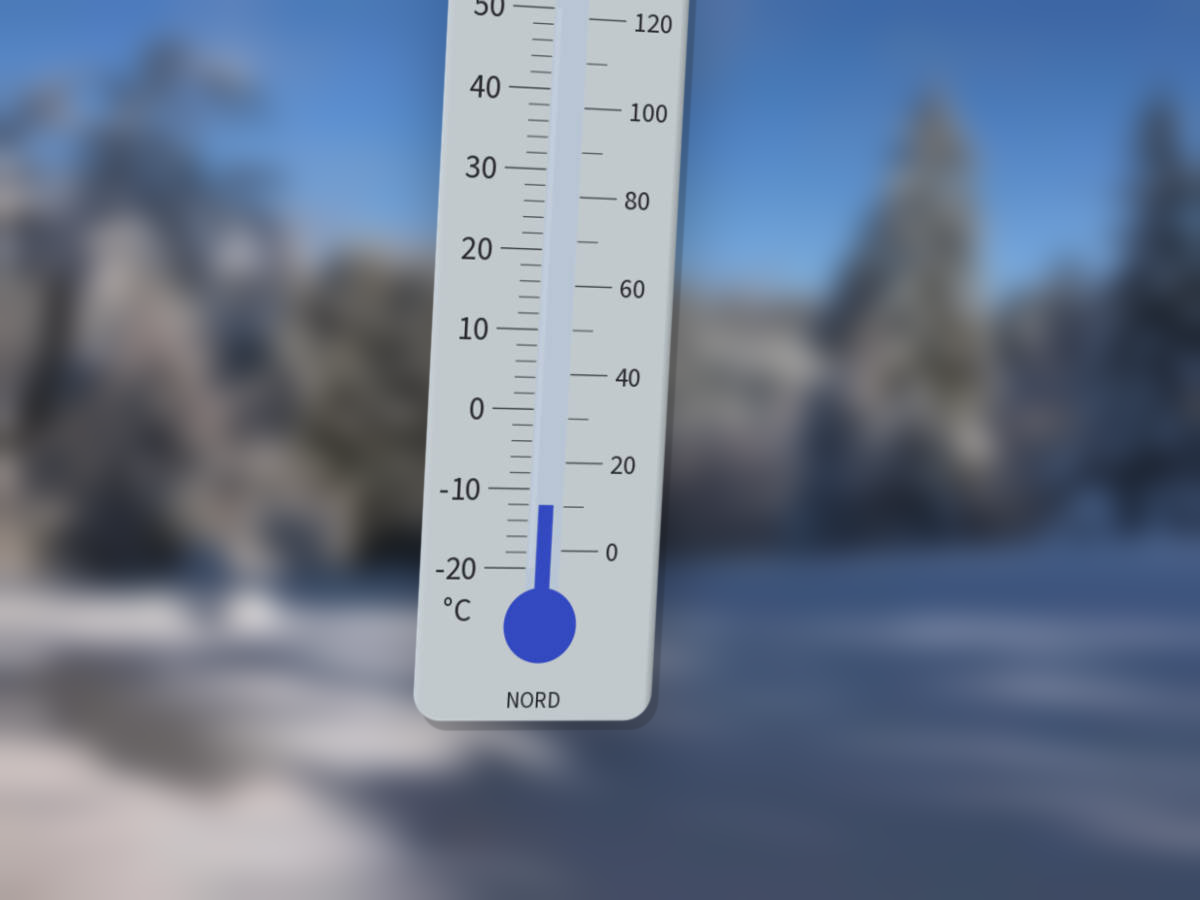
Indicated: -12 (°C)
